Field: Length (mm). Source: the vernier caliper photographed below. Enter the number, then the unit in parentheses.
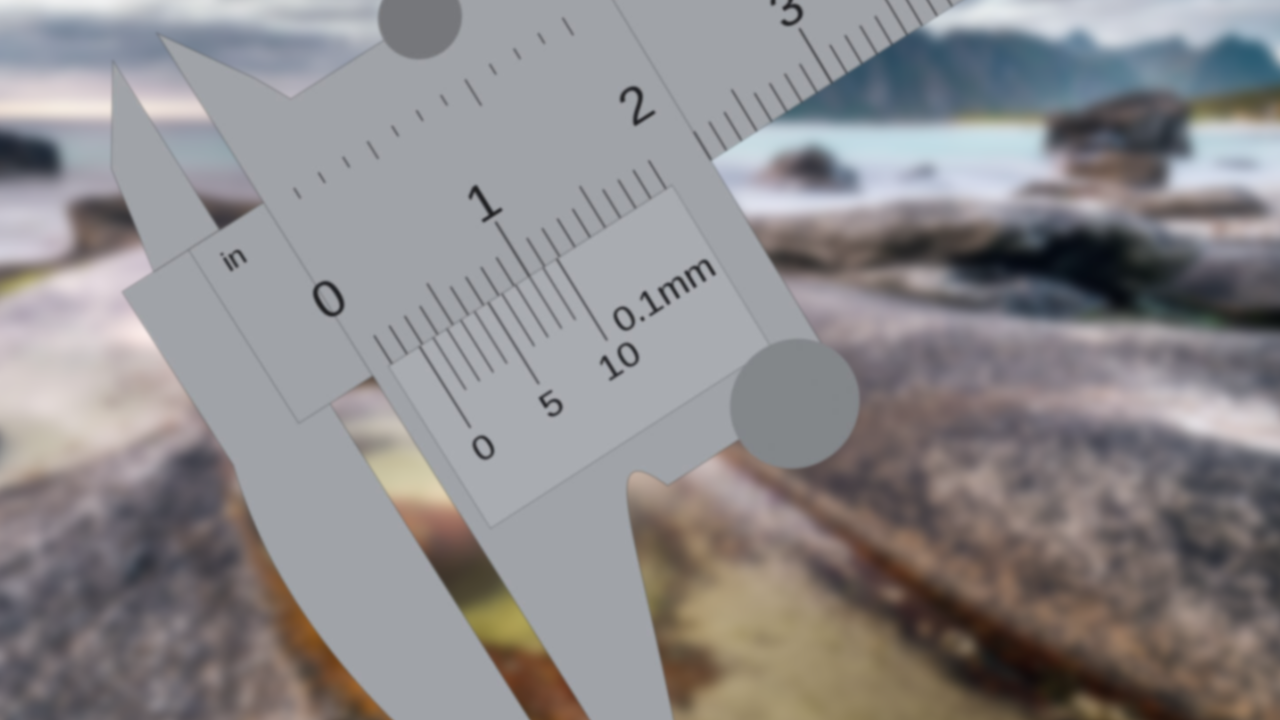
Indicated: 2.8 (mm)
